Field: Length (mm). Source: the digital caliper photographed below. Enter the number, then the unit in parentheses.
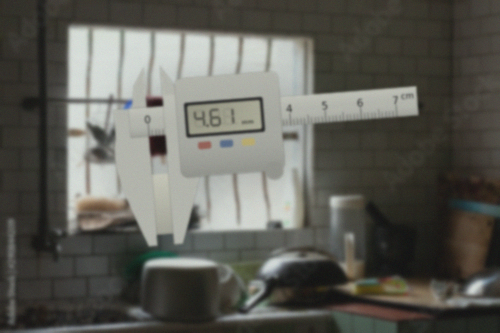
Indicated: 4.61 (mm)
